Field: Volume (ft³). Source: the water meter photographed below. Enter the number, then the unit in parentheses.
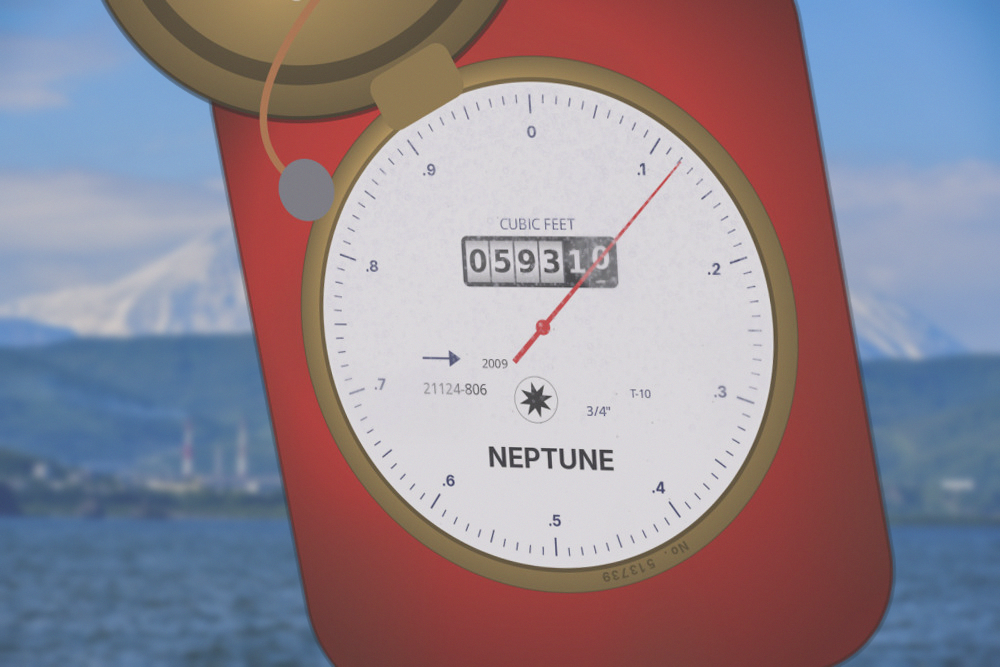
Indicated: 59310.12 (ft³)
